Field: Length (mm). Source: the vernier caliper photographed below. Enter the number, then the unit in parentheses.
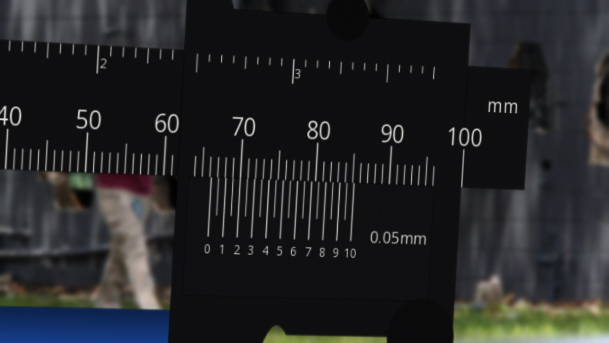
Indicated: 66.2 (mm)
